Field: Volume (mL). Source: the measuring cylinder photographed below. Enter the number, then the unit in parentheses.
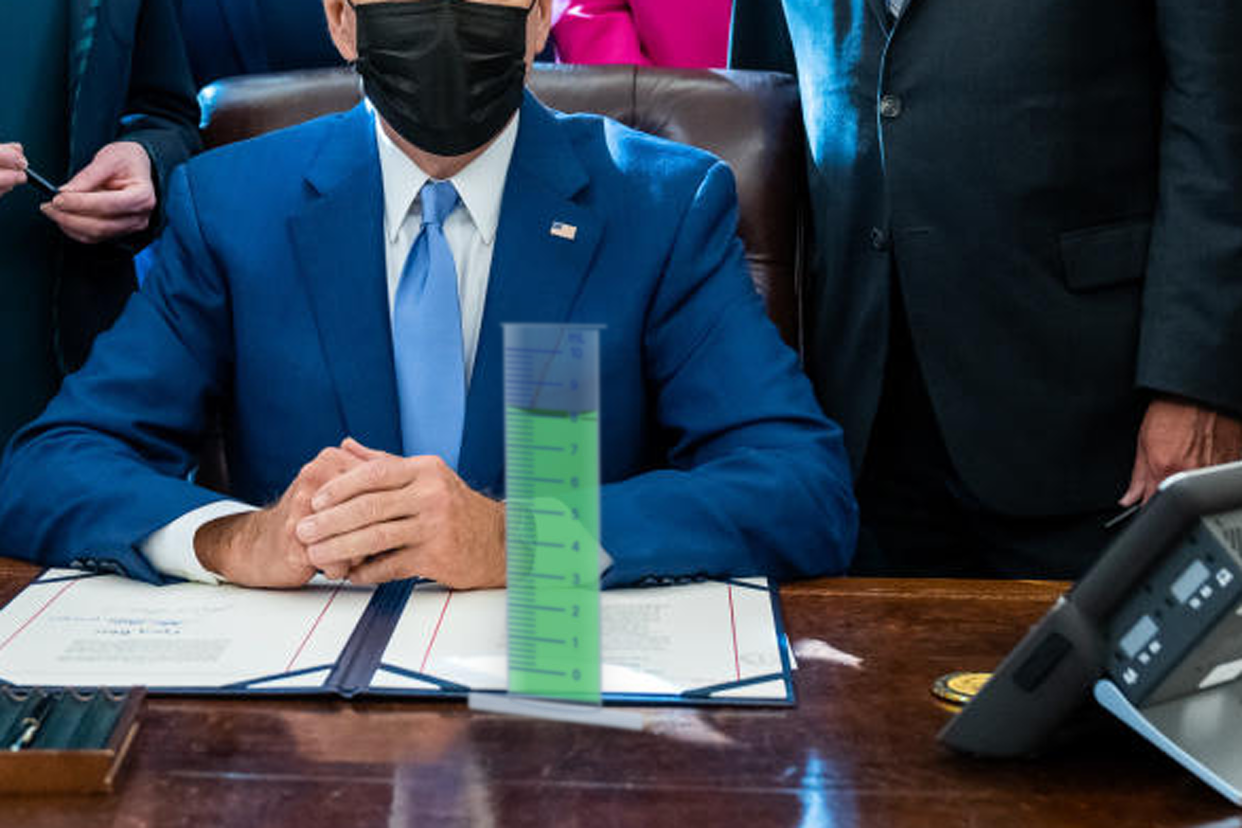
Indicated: 8 (mL)
